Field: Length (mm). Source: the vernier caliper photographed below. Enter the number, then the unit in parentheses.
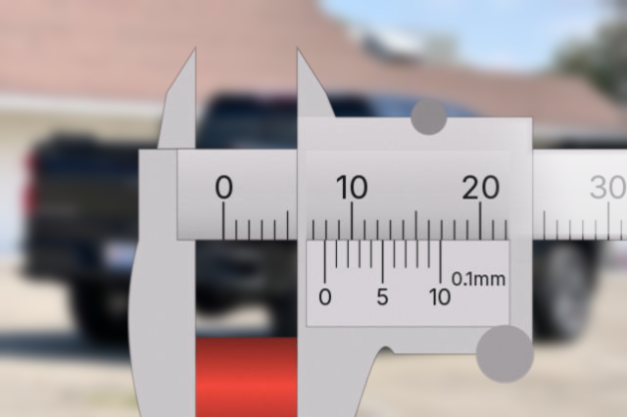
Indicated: 7.9 (mm)
